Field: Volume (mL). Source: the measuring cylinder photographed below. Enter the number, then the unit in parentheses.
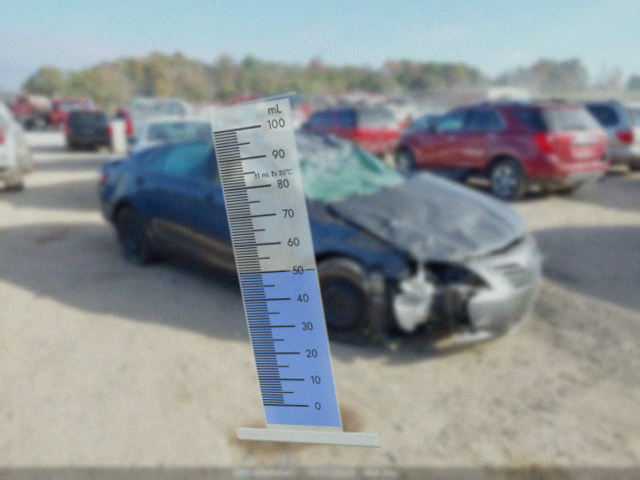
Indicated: 50 (mL)
